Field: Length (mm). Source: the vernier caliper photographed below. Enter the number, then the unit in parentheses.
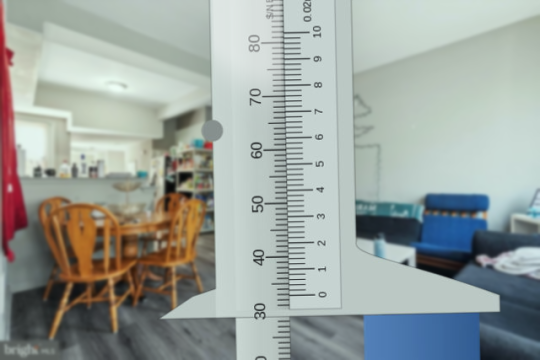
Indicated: 32.8 (mm)
